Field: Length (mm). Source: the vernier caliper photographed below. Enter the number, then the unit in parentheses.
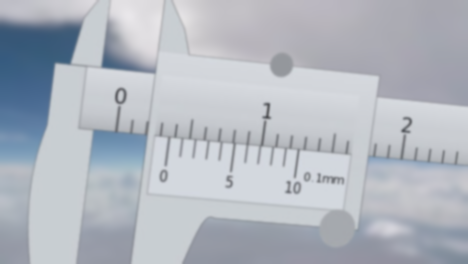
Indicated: 3.6 (mm)
